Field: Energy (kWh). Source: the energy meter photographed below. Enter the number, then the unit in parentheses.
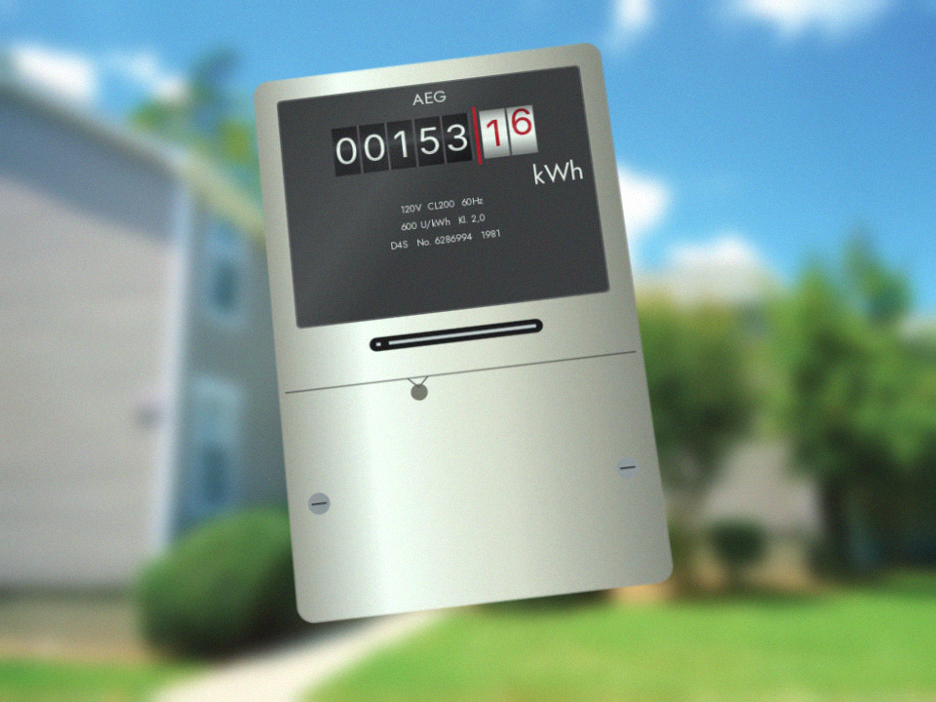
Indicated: 153.16 (kWh)
